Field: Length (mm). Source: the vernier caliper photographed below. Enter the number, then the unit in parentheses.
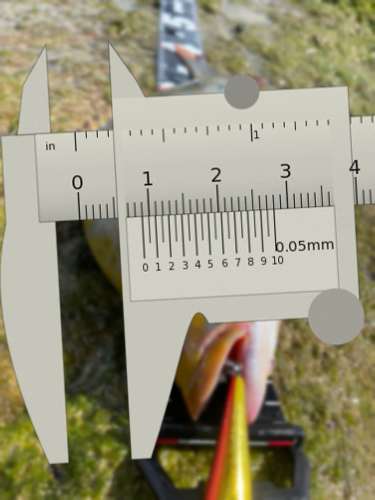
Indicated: 9.0 (mm)
